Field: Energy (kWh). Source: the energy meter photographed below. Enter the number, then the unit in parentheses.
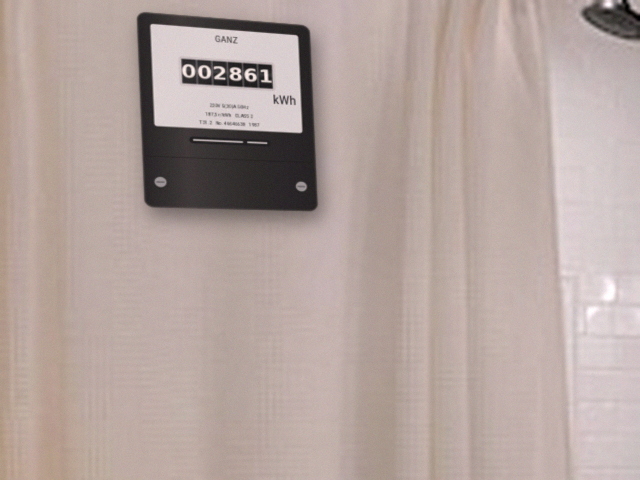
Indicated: 2861 (kWh)
